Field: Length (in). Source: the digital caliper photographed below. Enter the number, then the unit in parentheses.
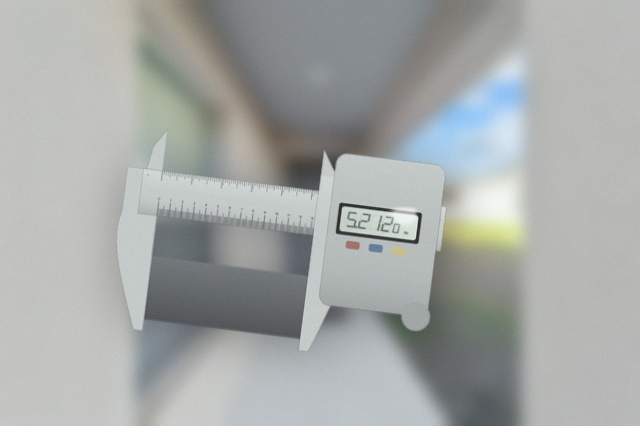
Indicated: 5.2120 (in)
